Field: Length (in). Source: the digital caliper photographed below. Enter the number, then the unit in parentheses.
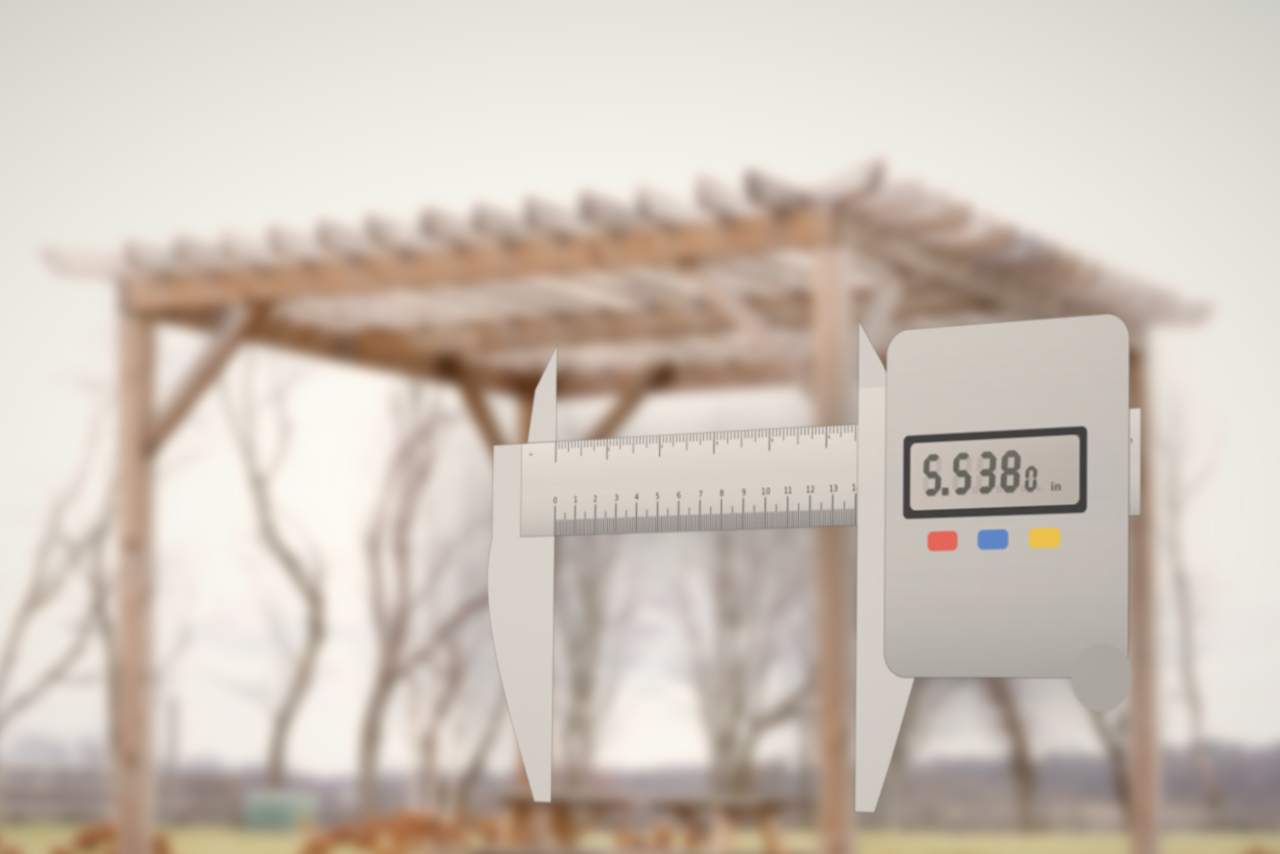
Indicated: 5.5380 (in)
